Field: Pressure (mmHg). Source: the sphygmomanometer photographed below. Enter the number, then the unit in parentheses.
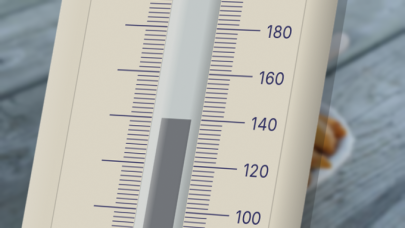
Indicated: 140 (mmHg)
